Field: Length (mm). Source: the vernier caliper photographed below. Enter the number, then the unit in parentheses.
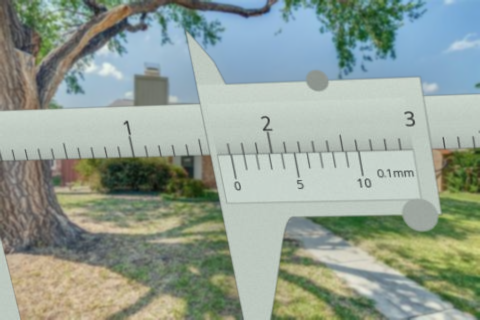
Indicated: 17.1 (mm)
